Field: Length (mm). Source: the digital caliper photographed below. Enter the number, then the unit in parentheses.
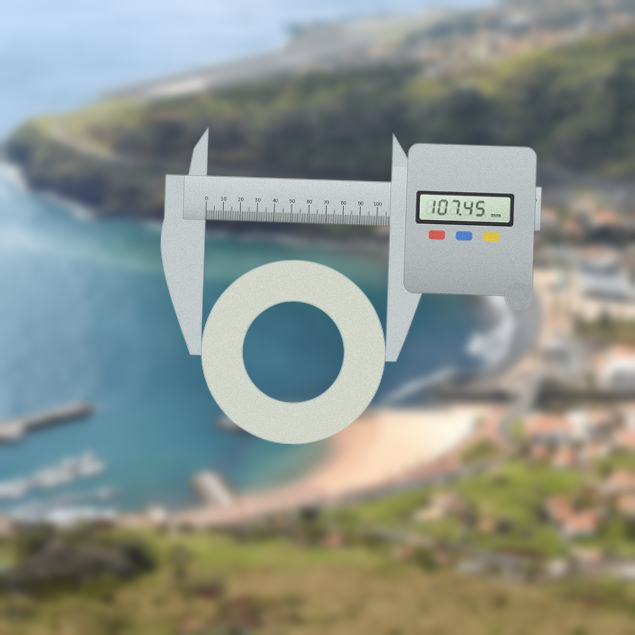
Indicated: 107.45 (mm)
